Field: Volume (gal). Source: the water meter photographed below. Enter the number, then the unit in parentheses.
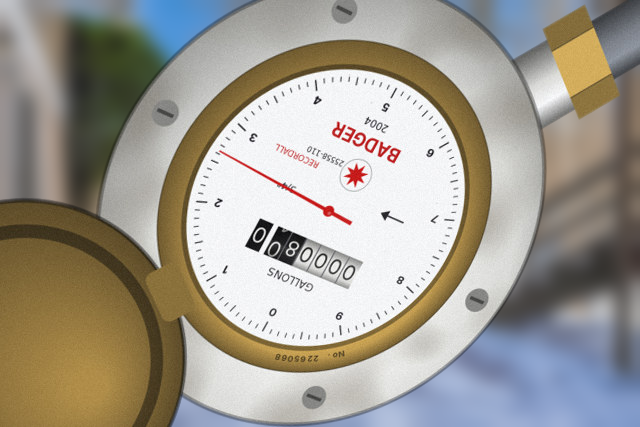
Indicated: 802.6 (gal)
